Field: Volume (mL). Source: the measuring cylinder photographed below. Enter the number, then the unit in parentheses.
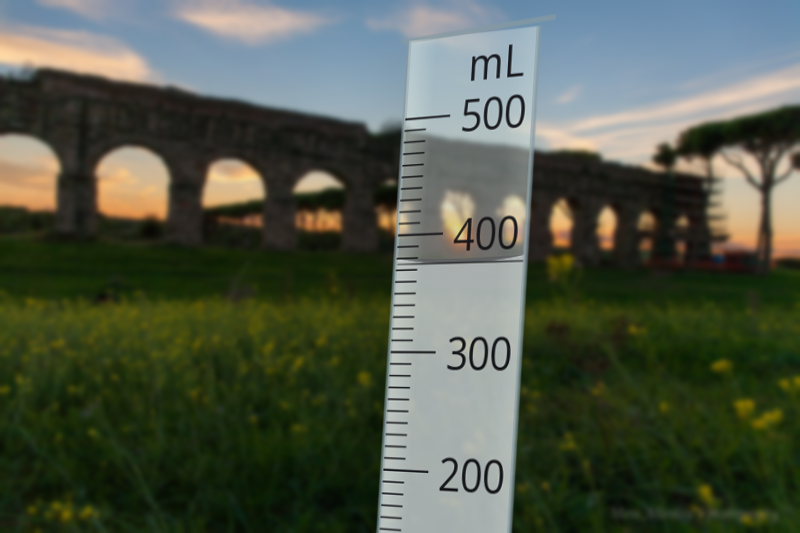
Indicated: 375 (mL)
